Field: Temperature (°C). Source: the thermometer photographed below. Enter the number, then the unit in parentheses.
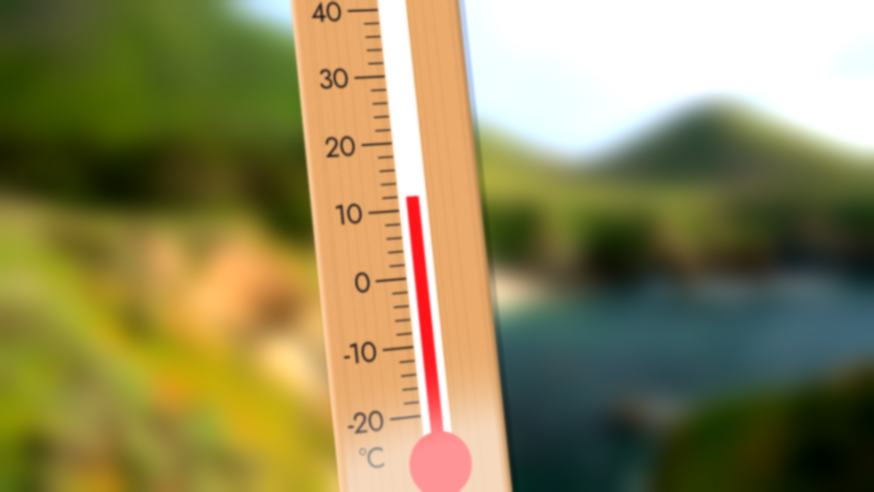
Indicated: 12 (°C)
